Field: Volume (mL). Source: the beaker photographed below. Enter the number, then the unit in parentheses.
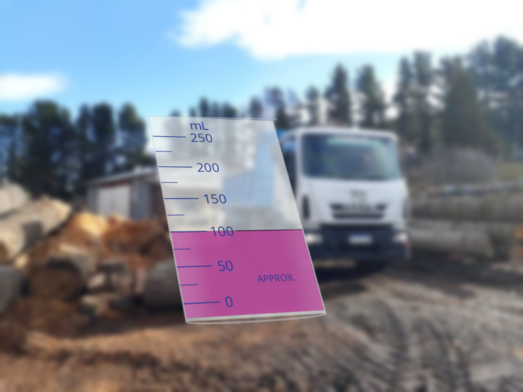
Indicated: 100 (mL)
